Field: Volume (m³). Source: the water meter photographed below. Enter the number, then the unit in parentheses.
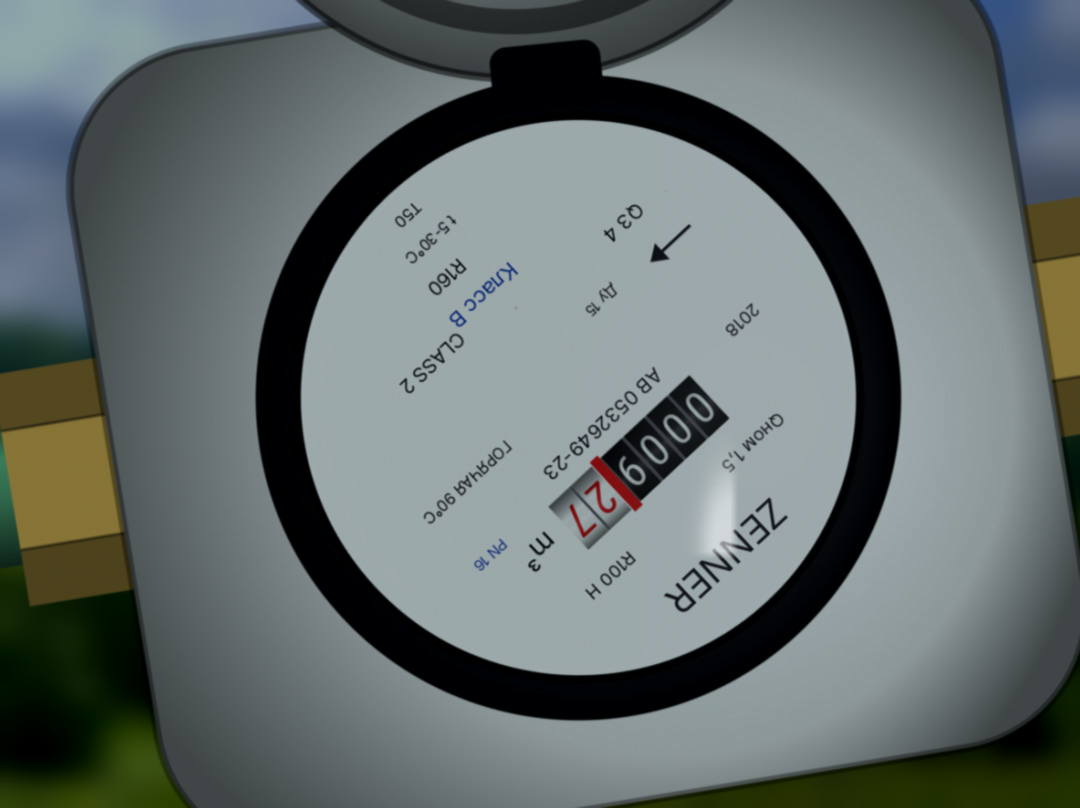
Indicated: 9.27 (m³)
